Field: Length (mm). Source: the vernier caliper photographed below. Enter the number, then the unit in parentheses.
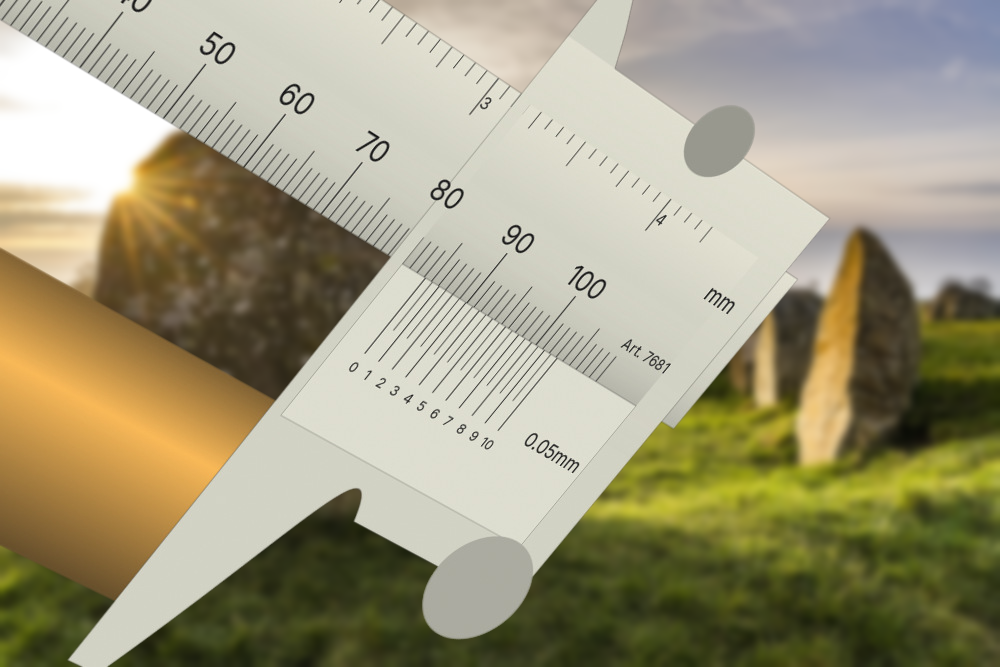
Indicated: 84.2 (mm)
